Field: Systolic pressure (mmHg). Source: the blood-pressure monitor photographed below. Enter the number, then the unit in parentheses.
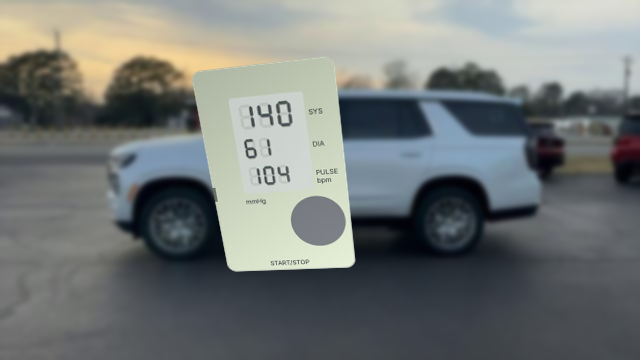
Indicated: 140 (mmHg)
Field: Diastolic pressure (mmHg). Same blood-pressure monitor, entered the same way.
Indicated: 61 (mmHg)
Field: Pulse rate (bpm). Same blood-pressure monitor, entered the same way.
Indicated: 104 (bpm)
